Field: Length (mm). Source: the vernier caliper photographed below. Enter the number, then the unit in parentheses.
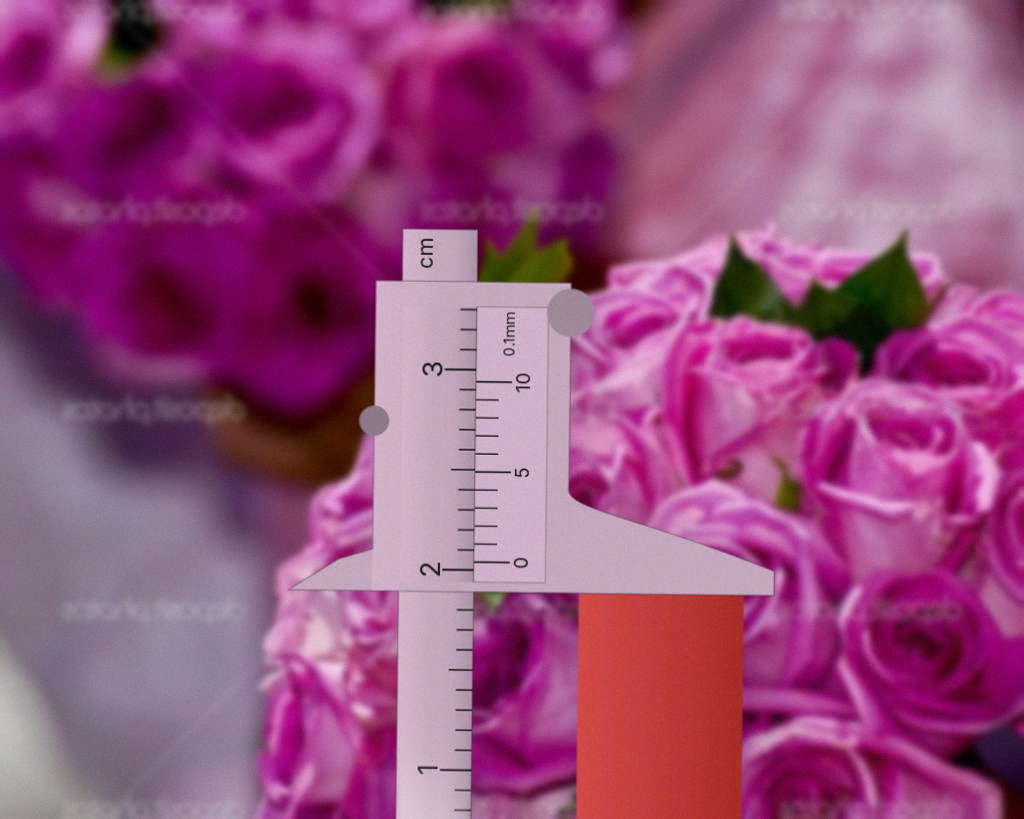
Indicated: 20.4 (mm)
